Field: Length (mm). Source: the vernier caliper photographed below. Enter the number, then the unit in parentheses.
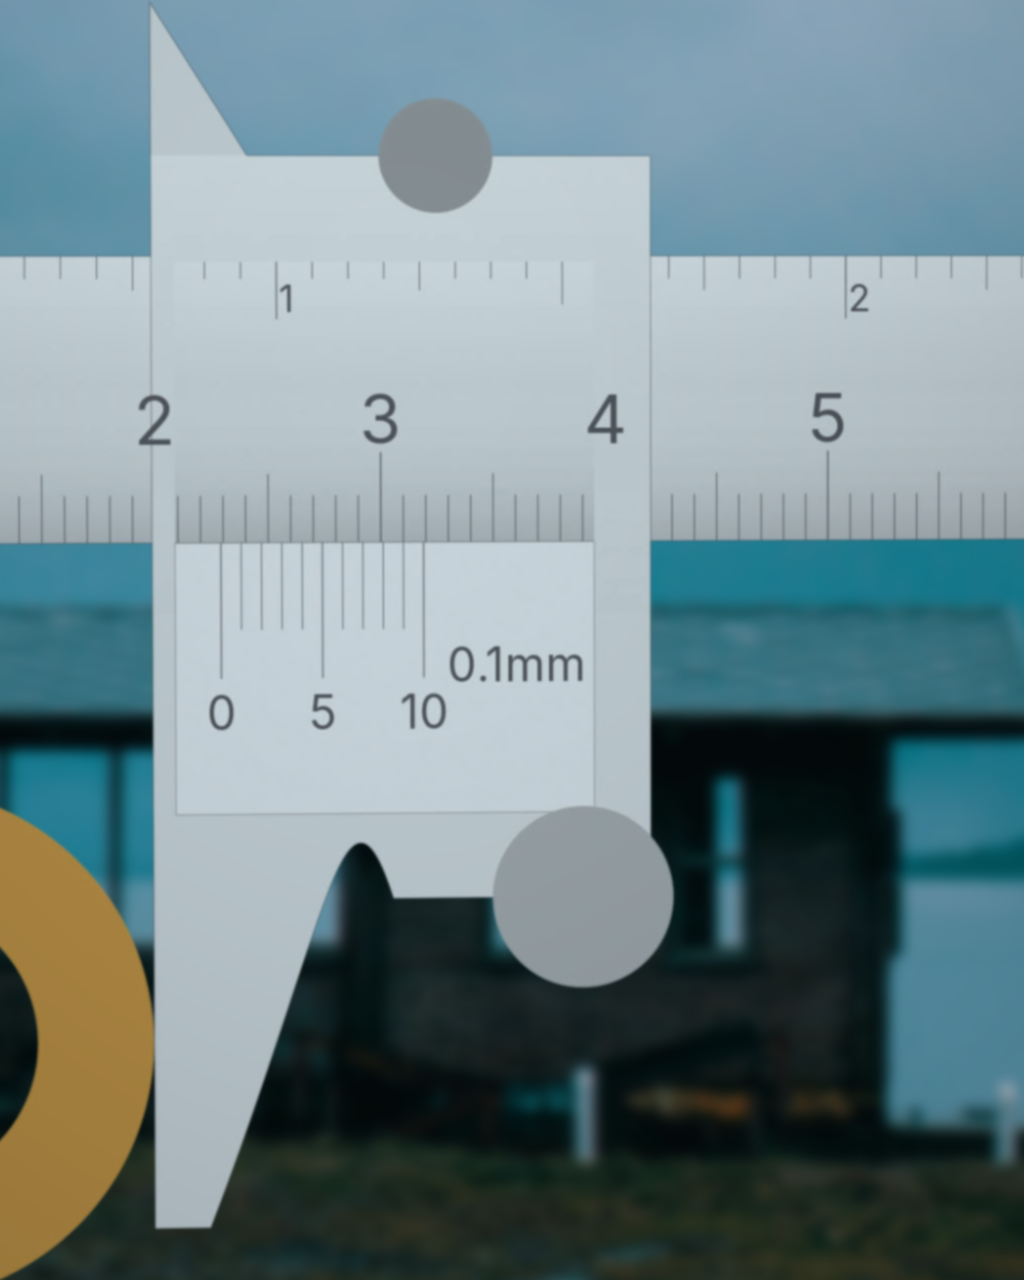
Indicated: 22.9 (mm)
